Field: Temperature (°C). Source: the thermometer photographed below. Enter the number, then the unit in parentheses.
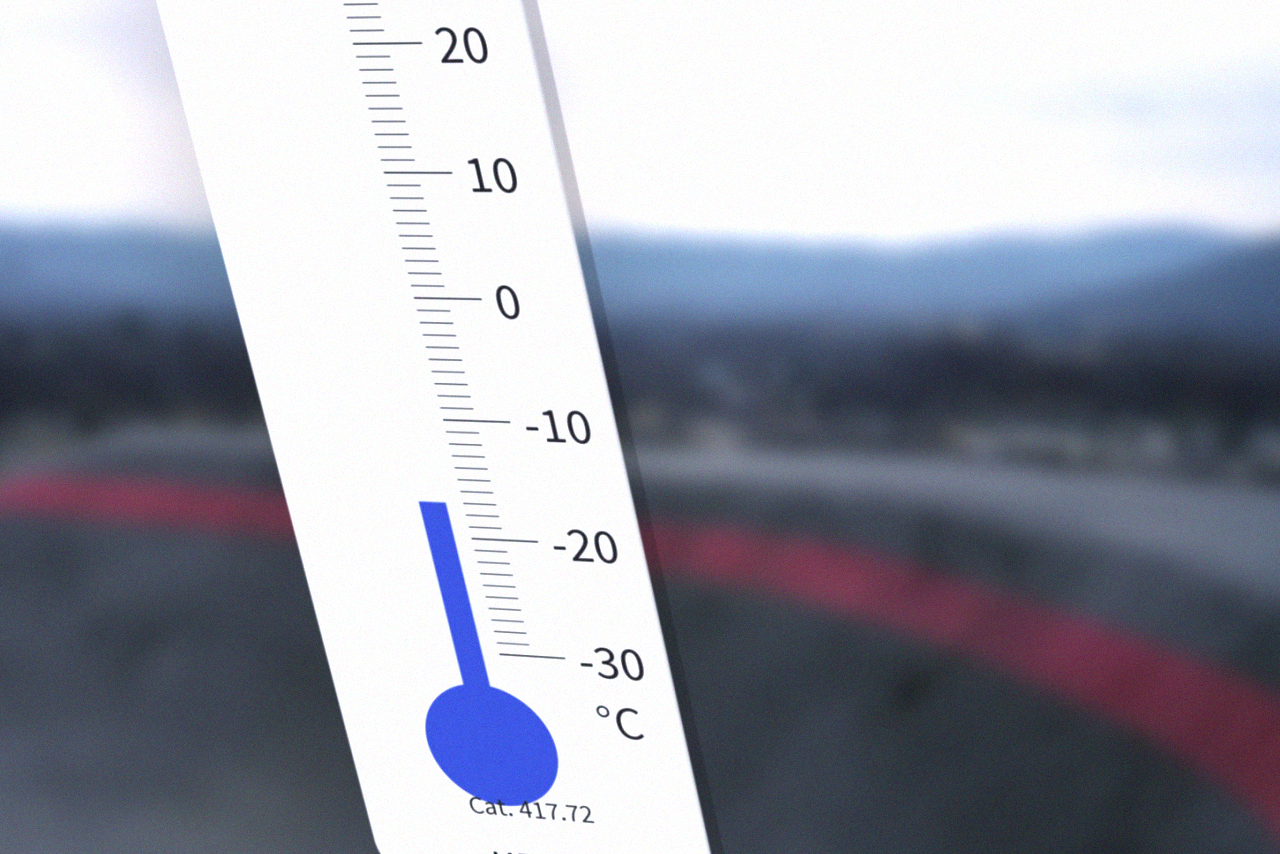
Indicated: -17 (°C)
